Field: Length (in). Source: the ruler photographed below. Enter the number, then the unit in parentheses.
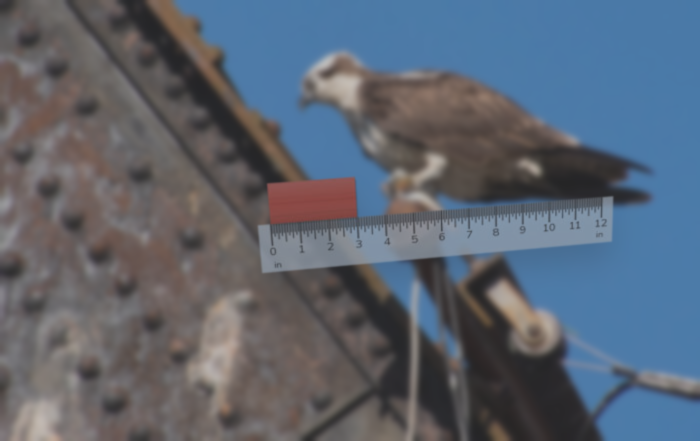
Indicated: 3 (in)
